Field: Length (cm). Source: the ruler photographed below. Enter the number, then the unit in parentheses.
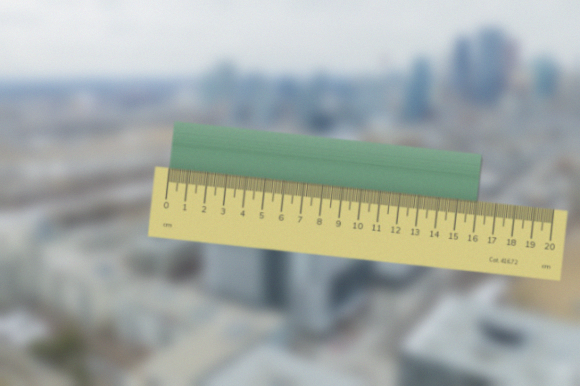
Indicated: 16 (cm)
